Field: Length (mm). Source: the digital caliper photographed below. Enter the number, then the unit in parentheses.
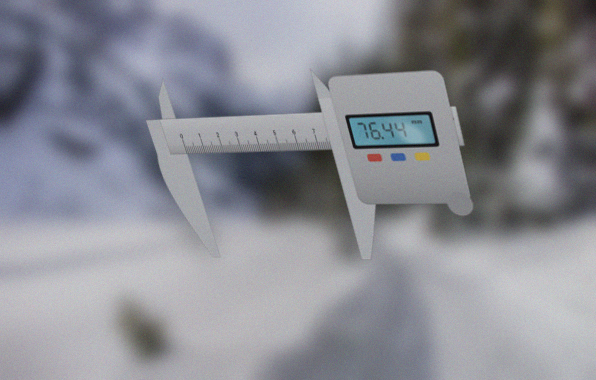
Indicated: 76.44 (mm)
